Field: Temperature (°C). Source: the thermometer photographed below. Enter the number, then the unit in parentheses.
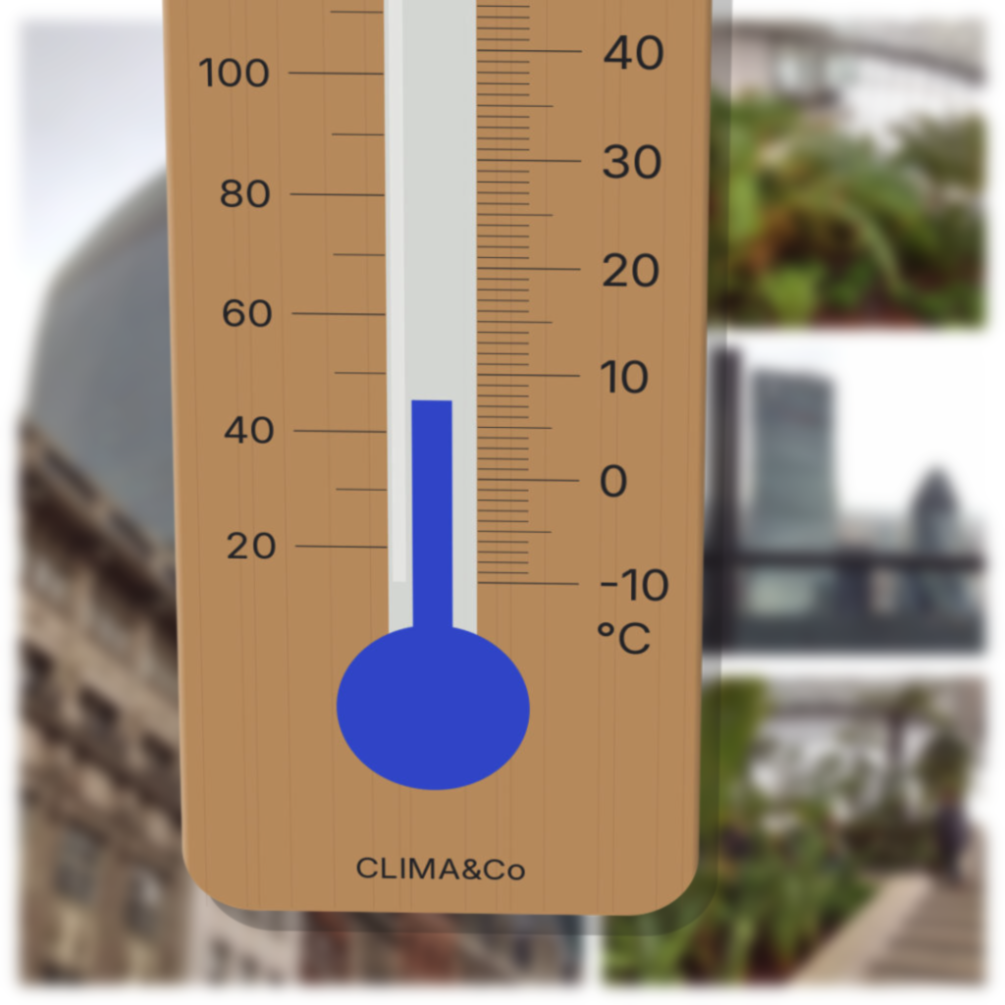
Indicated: 7.5 (°C)
